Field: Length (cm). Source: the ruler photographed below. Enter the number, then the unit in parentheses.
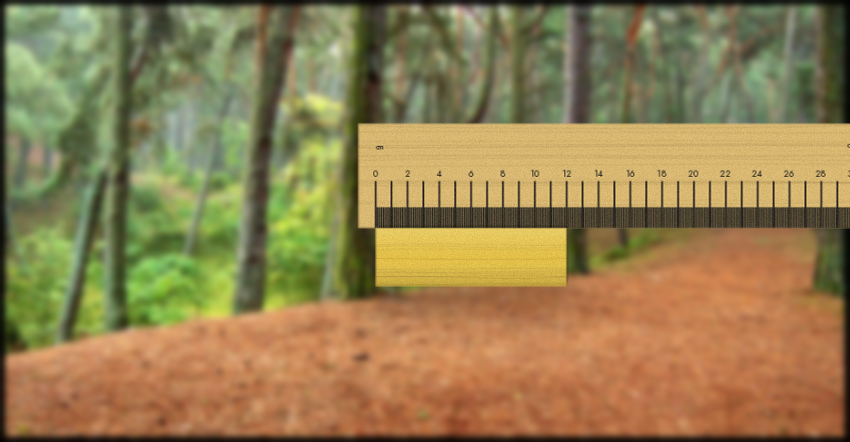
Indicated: 12 (cm)
